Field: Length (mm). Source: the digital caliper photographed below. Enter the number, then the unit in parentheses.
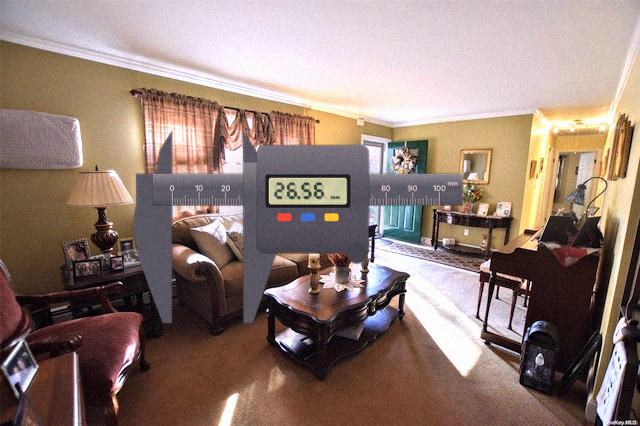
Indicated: 26.56 (mm)
